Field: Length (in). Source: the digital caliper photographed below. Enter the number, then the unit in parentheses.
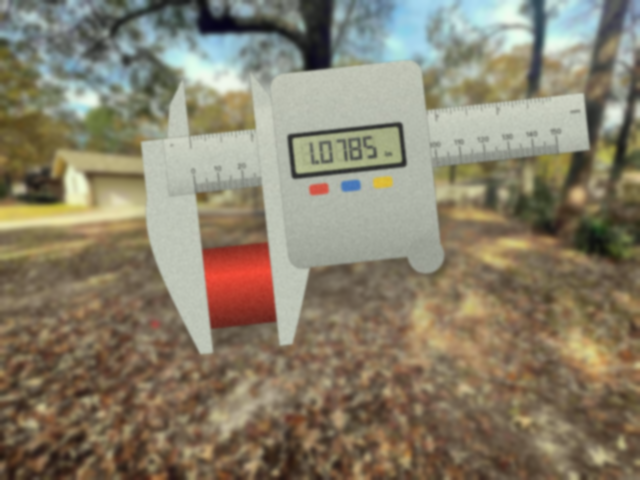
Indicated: 1.0785 (in)
